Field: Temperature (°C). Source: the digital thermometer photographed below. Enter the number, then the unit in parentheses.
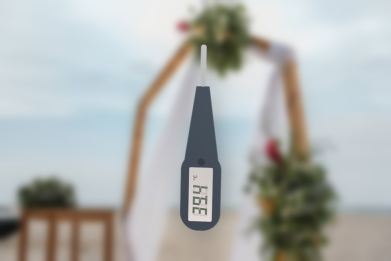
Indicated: 39.4 (°C)
